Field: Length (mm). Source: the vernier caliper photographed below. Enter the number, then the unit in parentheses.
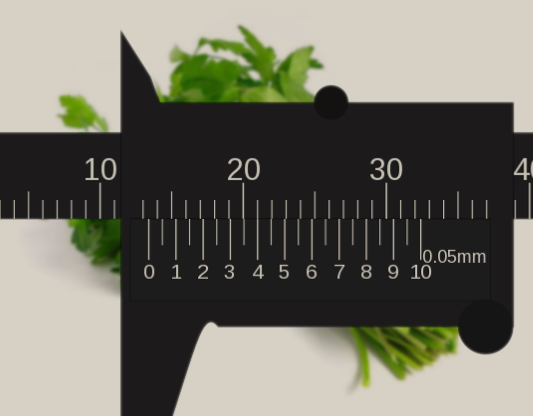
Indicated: 13.4 (mm)
